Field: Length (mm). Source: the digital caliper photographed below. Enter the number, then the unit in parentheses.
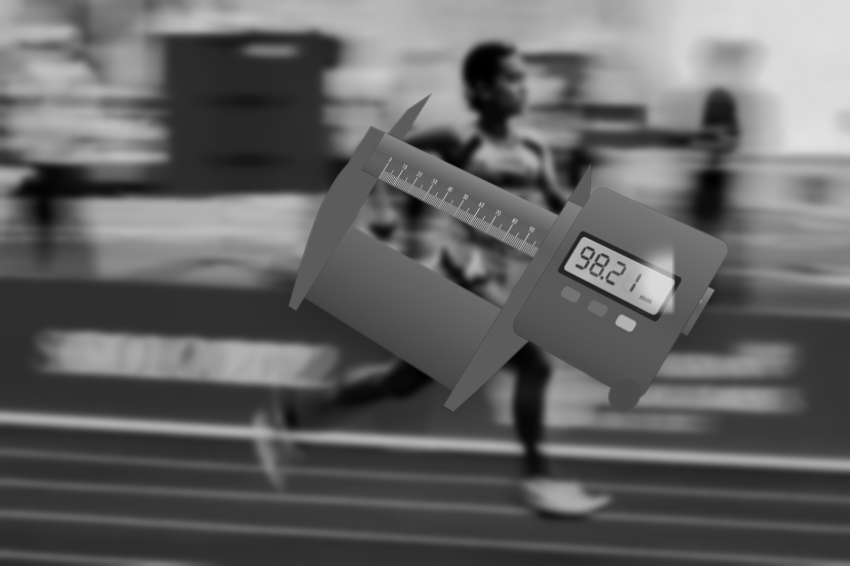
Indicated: 98.21 (mm)
